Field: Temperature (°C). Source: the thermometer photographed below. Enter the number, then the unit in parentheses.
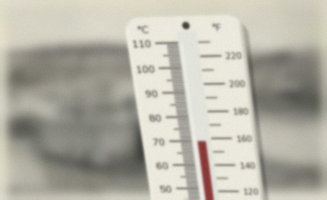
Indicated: 70 (°C)
